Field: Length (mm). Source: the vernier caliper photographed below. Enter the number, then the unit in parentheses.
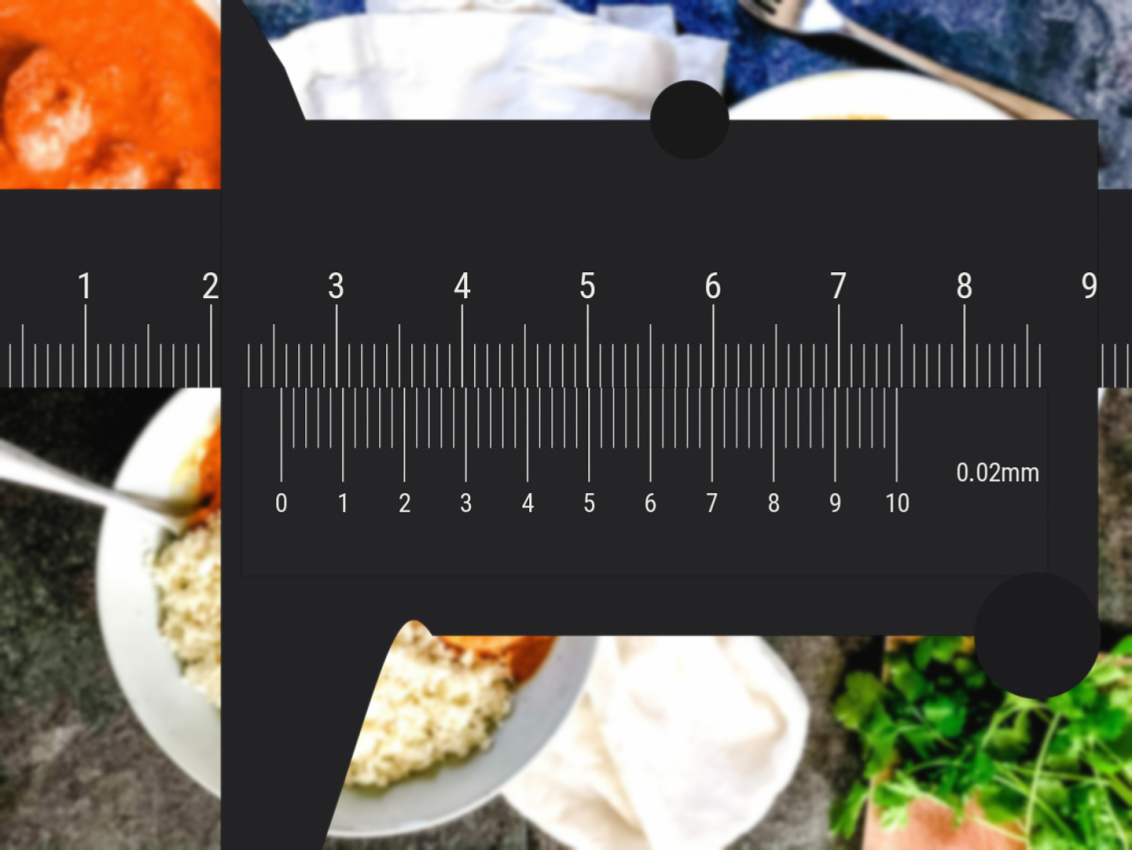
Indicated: 25.6 (mm)
